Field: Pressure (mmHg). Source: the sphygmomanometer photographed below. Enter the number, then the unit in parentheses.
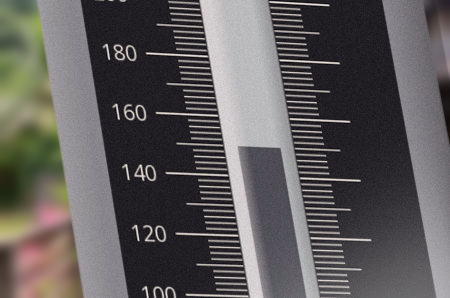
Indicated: 150 (mmHg)
